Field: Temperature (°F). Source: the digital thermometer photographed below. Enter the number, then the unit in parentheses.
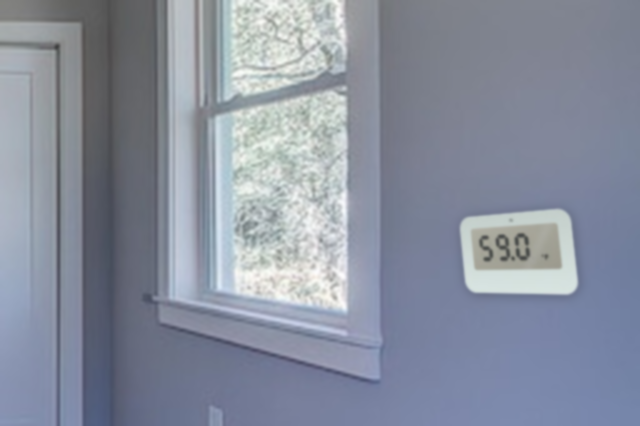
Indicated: 59.0 (°F)
